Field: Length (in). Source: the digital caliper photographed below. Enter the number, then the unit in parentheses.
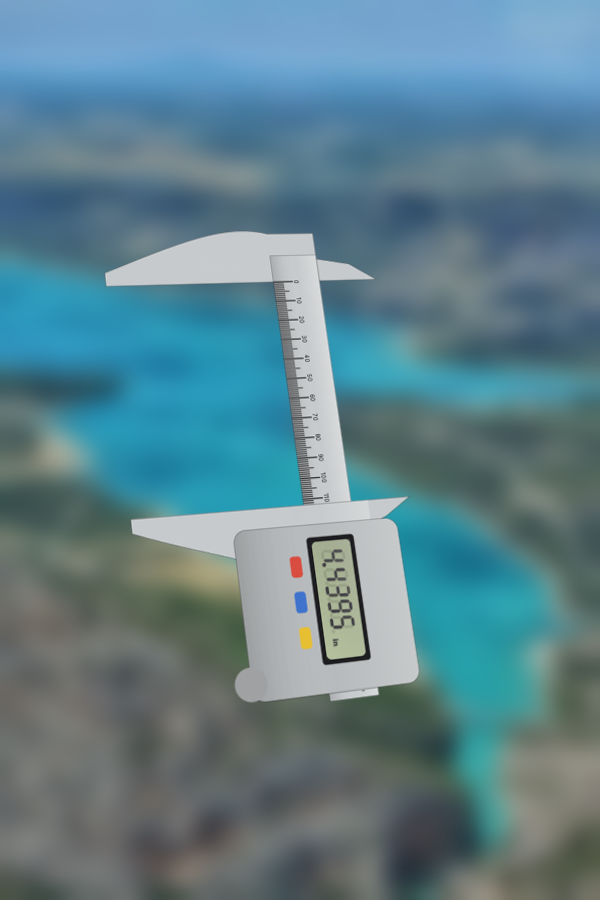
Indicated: 4.4395 (in)
